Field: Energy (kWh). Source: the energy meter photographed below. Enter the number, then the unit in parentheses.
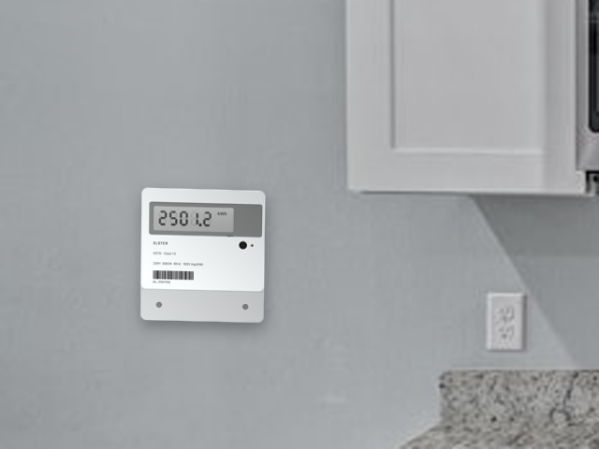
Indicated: 2501.2 (kWh)
